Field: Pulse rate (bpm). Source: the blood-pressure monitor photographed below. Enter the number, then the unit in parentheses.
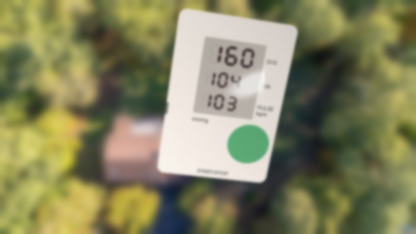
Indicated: 103 (bpm)
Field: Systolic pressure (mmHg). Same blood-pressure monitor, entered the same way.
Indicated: 160 (mmHg)
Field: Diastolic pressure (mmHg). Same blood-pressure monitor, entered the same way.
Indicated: 104 (mmHg)
